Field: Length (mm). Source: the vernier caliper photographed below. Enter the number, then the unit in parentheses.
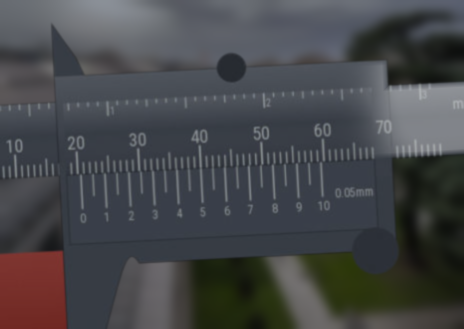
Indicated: 20.5 (mm)
